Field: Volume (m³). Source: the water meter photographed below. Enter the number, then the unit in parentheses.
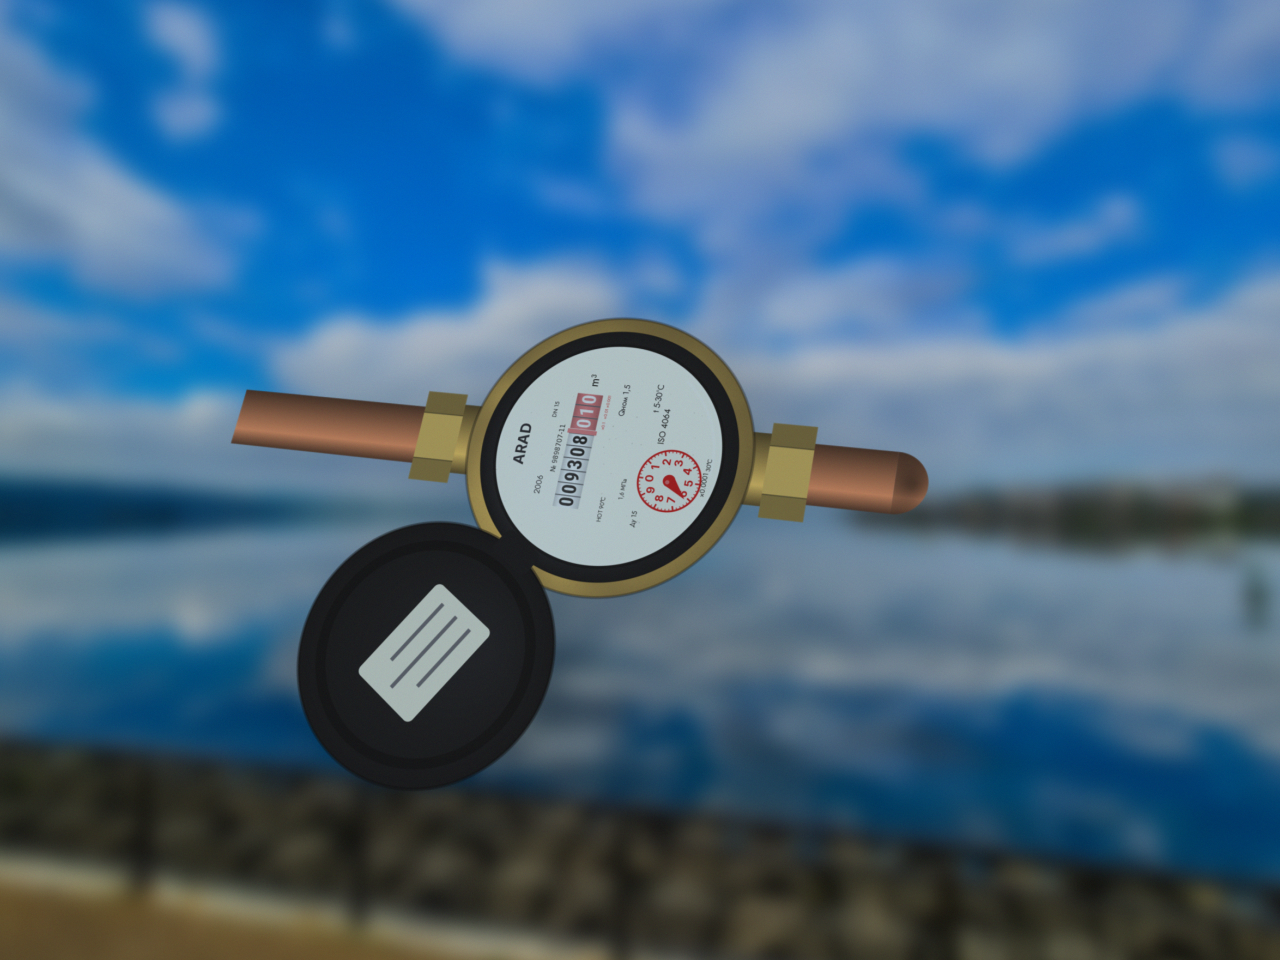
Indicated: 9308.0106 (m³)
